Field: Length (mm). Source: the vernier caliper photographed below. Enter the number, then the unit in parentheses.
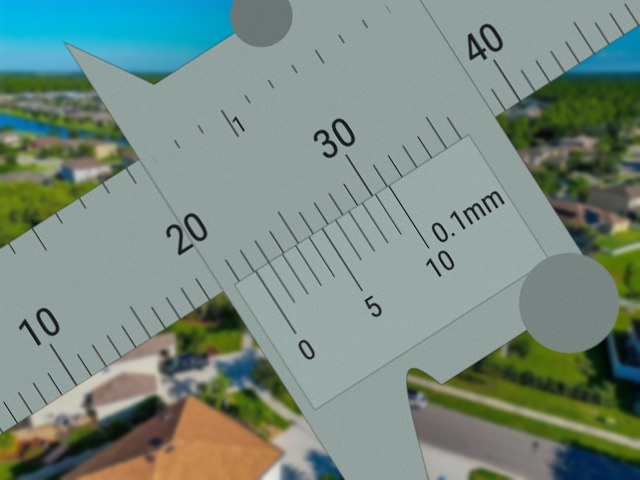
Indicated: 22.1 (mm)
